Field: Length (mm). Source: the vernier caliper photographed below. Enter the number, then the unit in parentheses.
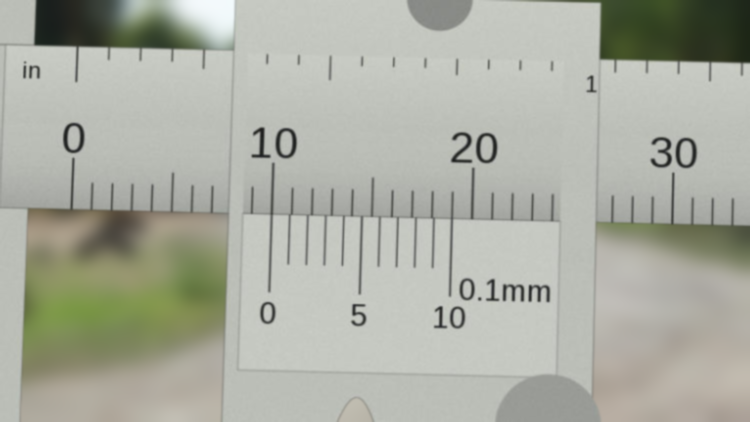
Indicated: 10.0 (mm)
